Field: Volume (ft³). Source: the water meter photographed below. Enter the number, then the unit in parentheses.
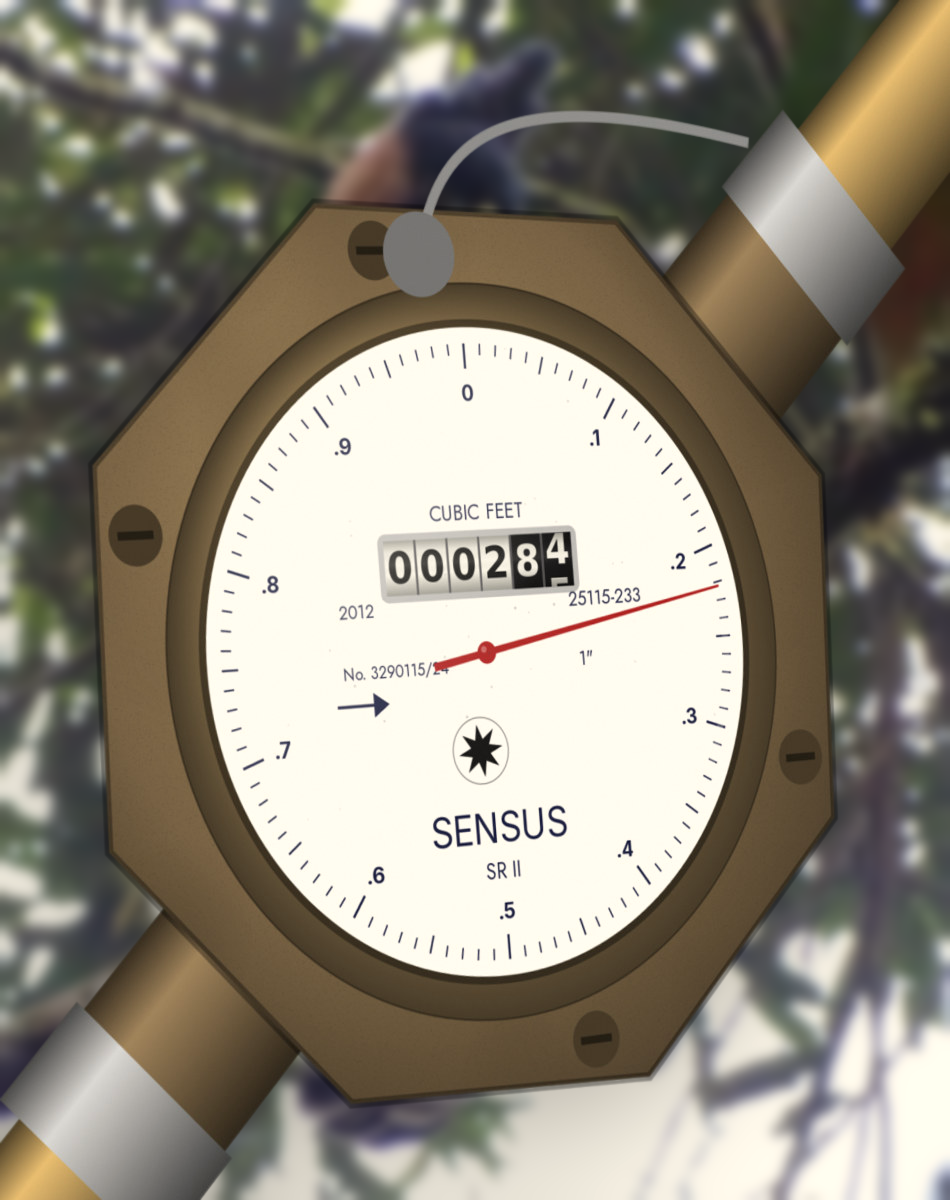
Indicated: 284.22 (ft³)
